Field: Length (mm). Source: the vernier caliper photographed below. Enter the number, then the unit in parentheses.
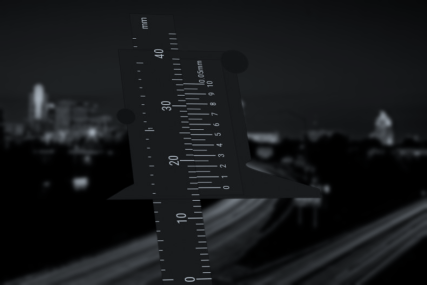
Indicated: 15.2 (mm)
